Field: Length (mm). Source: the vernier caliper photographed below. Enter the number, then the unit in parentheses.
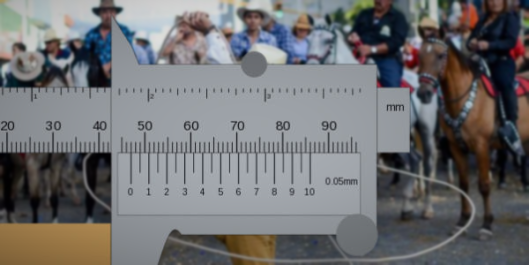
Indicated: 47.0 (mm)
